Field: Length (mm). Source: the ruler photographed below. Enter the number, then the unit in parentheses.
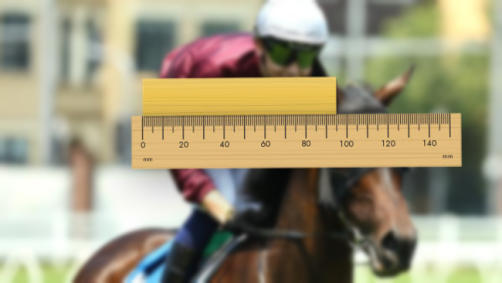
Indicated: 95 (mm)
